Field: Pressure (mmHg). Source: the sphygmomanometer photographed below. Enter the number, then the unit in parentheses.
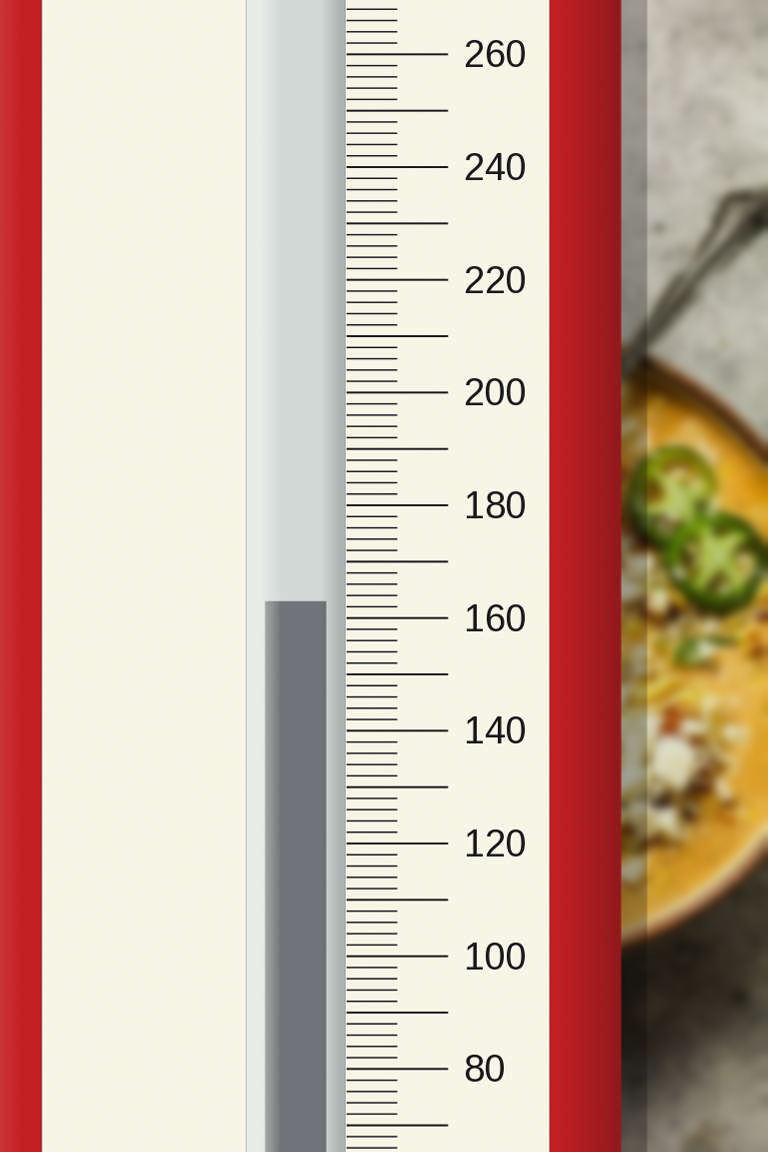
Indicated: 163 (mmHg)
